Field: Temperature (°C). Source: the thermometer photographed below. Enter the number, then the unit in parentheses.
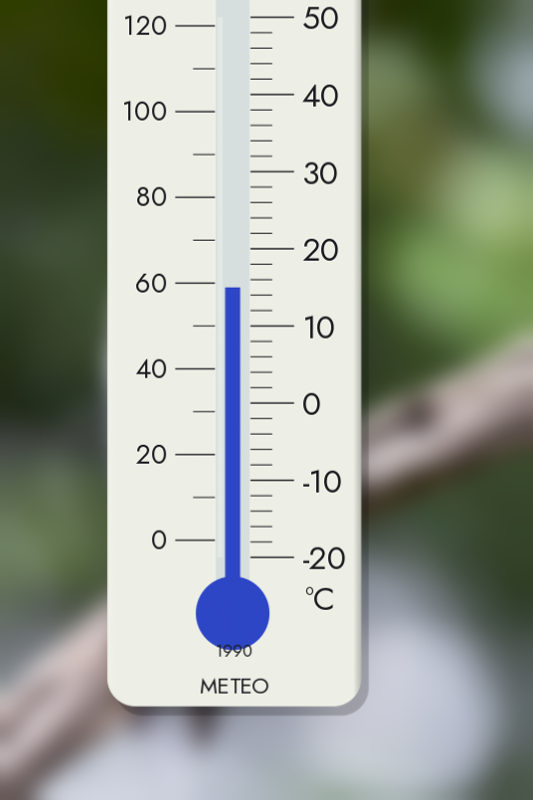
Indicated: 15 (°C)
